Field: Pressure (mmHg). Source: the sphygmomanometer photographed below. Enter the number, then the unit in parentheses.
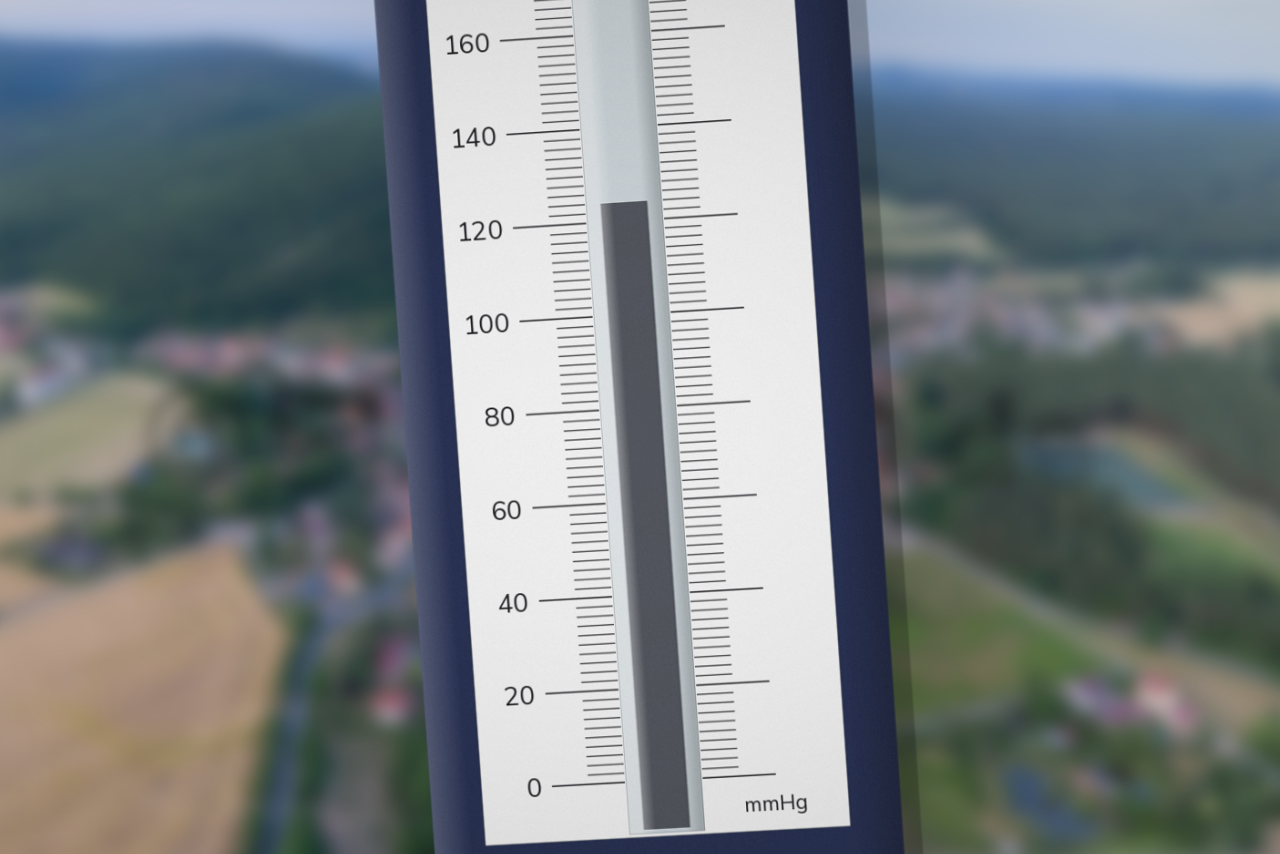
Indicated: 124 (mmHg)
